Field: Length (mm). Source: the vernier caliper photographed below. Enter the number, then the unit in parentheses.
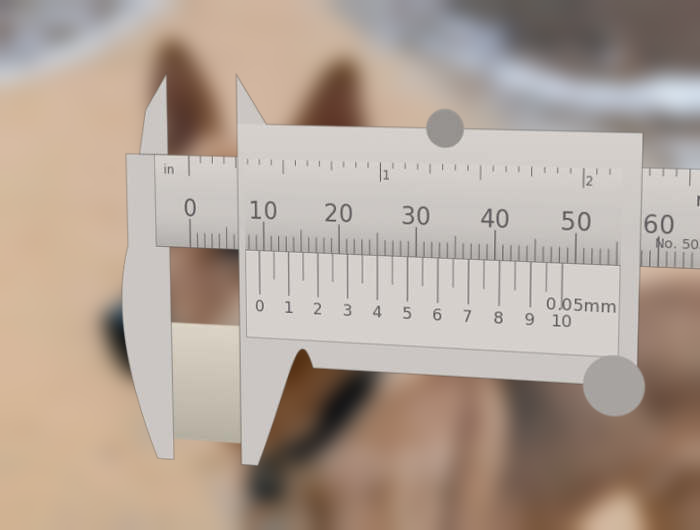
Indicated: 9.4 (mm)
